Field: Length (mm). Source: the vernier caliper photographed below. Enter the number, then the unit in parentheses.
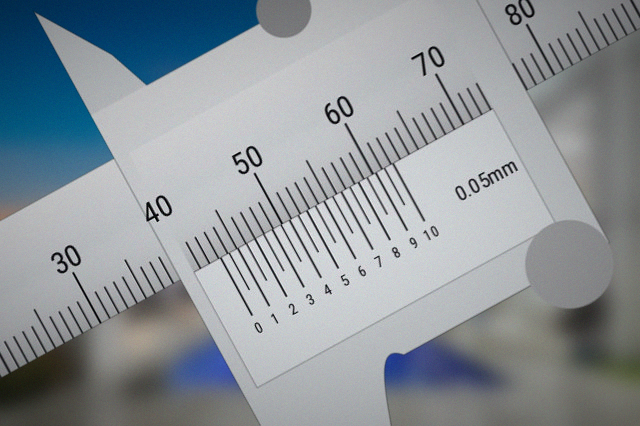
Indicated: 43.2 (mm)
